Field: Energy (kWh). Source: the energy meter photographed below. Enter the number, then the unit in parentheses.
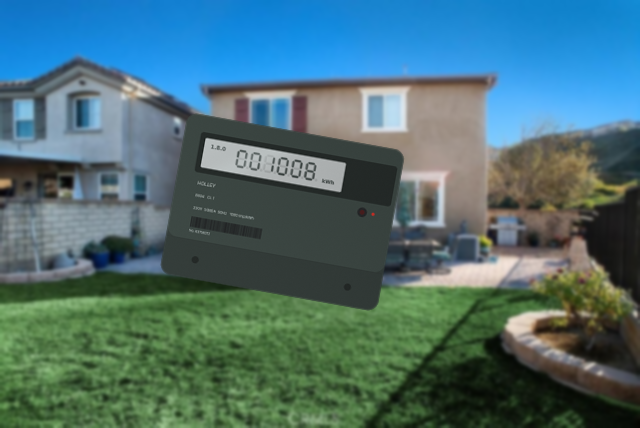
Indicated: 1008 (kWh)
